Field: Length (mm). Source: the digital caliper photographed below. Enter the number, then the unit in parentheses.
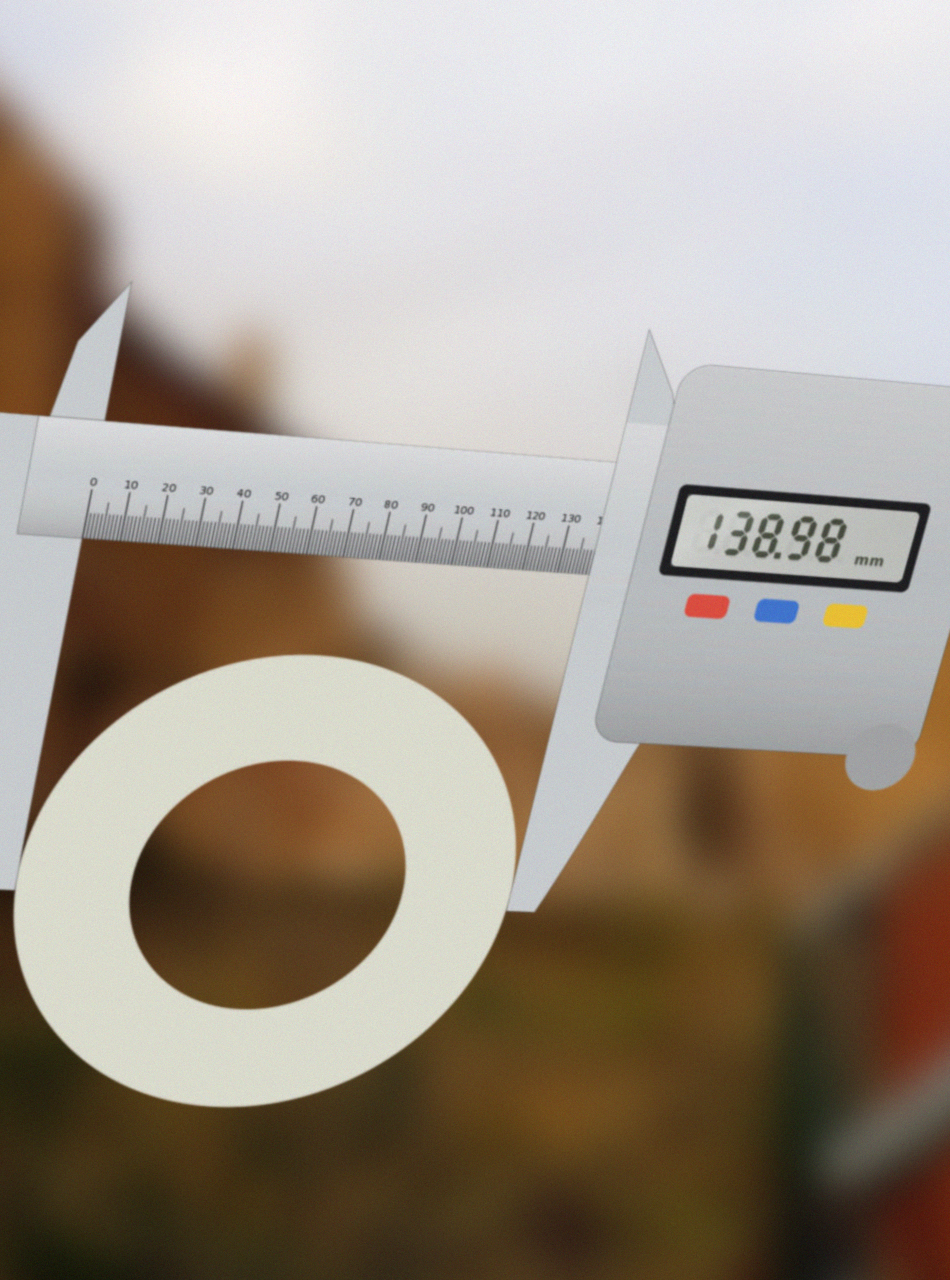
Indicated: 138.98 (mm)
